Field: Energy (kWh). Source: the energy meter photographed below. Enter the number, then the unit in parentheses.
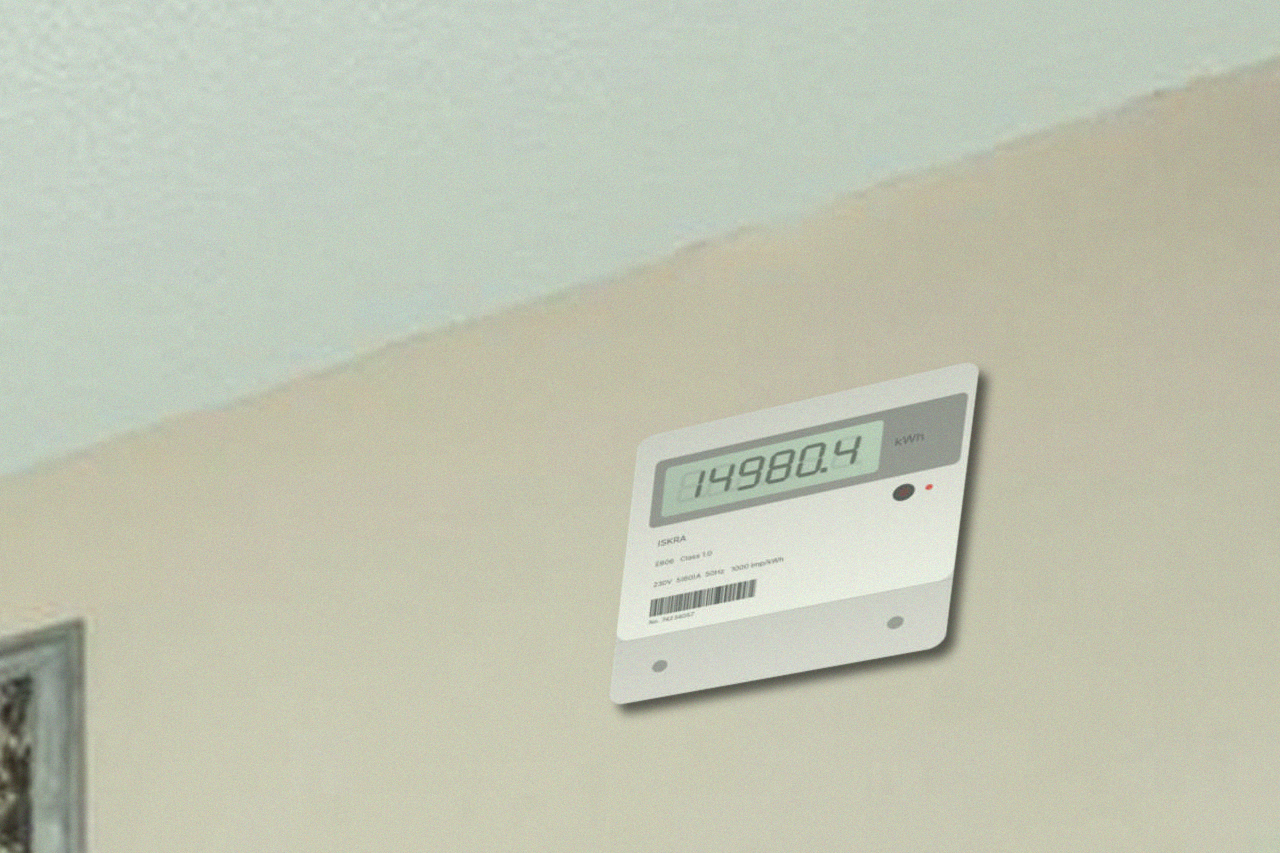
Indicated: 14980.4 (kWh)
